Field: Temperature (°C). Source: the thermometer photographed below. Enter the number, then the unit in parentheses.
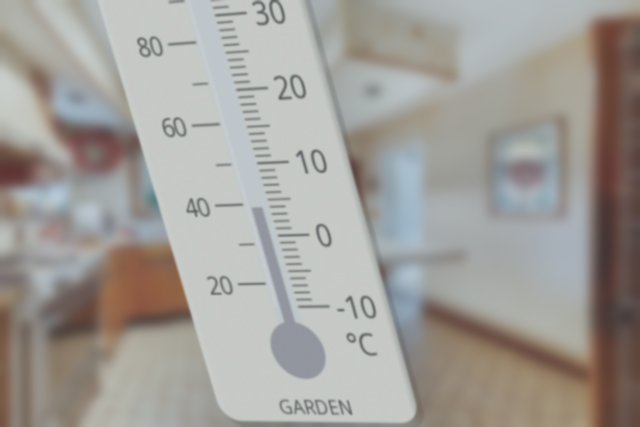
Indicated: 4 (°C)
